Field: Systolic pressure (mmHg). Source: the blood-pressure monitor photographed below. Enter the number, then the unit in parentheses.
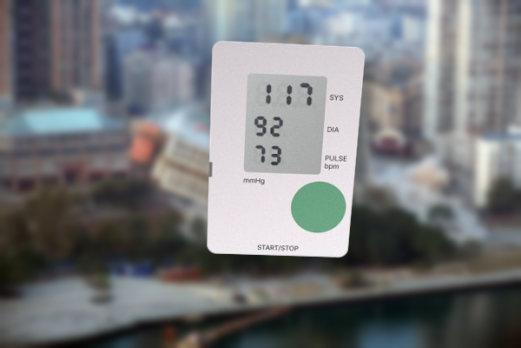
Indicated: 117 (mmHg)
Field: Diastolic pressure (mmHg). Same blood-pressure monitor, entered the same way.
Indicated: 92 (mmHg)
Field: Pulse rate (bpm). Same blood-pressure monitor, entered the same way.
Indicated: 73 (bpm)
